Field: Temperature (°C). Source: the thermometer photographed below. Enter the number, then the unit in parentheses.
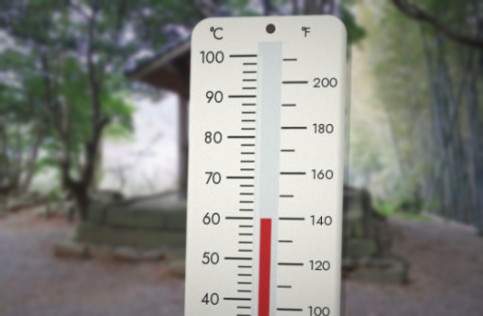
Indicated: 60 (°C)
